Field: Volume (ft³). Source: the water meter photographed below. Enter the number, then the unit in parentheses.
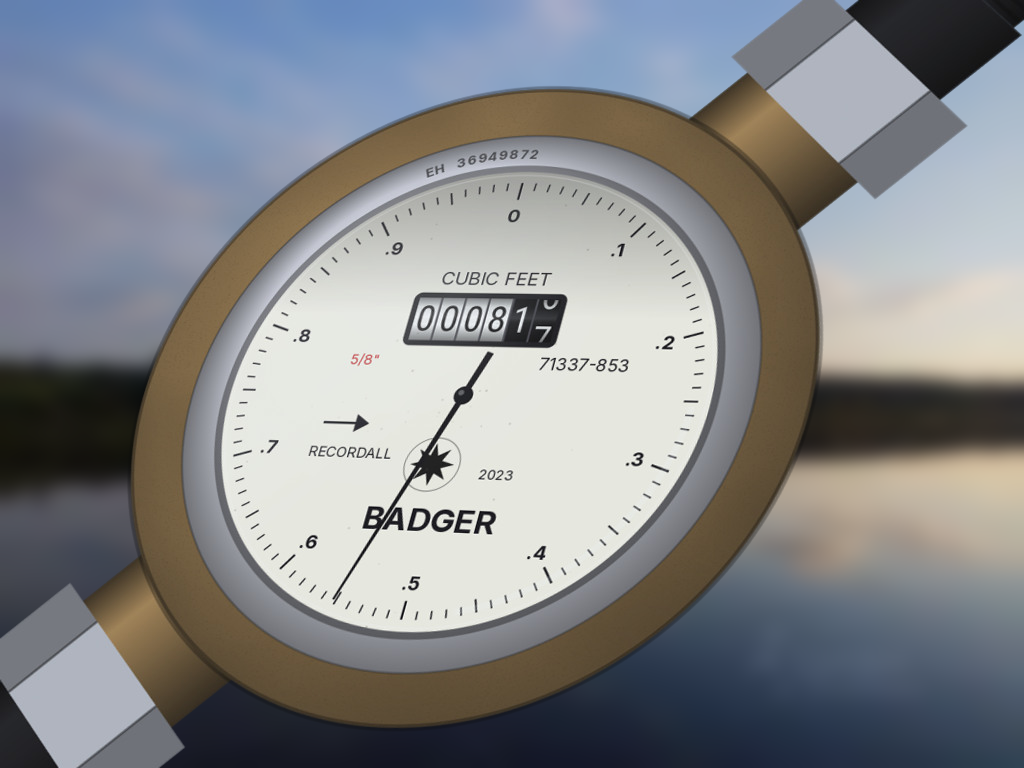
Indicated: 816.55 (ft³)
